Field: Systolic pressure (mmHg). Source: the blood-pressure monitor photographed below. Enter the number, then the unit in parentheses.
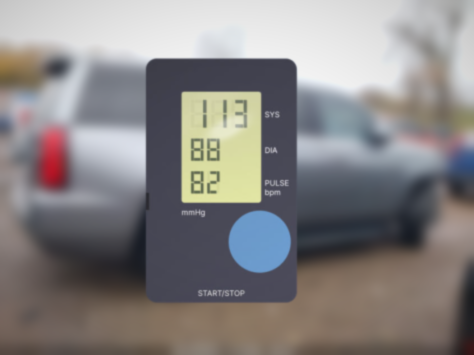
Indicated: 113 (mmHg)
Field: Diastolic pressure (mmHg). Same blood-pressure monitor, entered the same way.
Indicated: 88 (mmHg)
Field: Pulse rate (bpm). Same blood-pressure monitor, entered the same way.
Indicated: 82 (bpm)
